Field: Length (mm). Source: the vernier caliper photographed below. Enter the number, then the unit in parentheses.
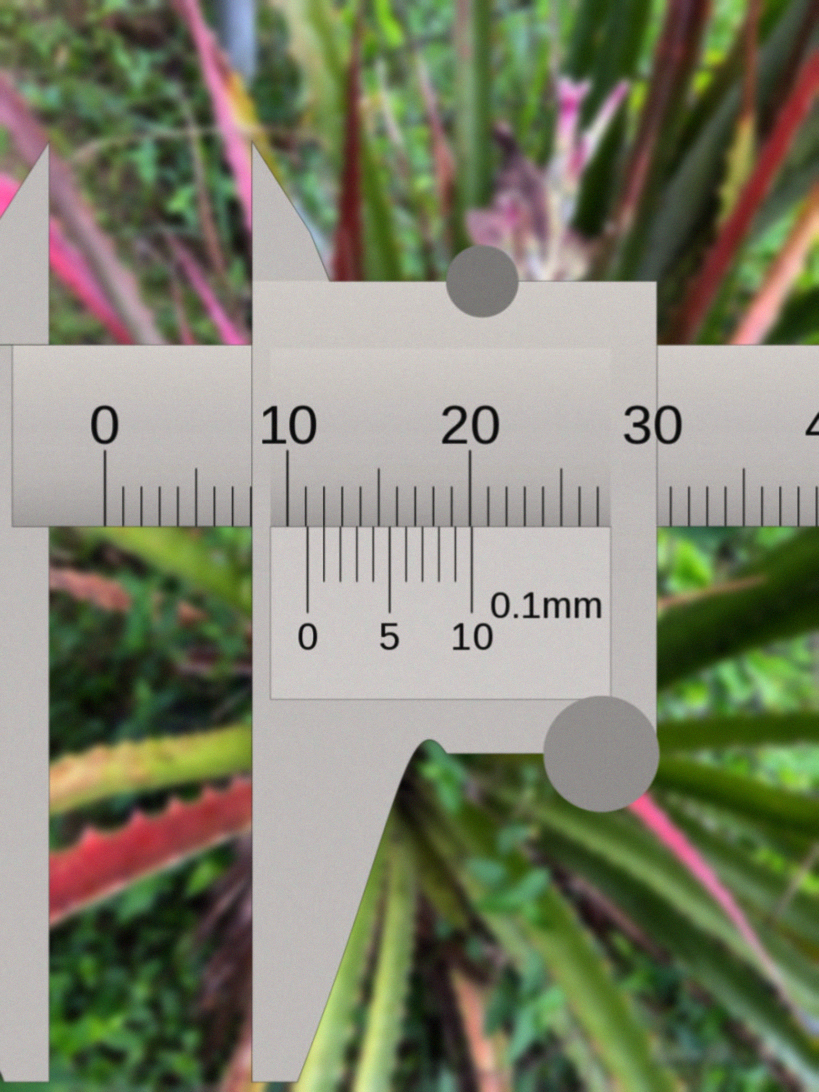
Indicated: 11.1 (mm)
